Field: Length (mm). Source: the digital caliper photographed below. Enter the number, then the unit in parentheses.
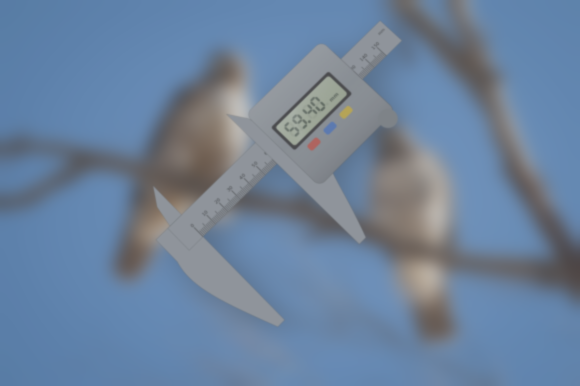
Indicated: 59.40 (mm)
